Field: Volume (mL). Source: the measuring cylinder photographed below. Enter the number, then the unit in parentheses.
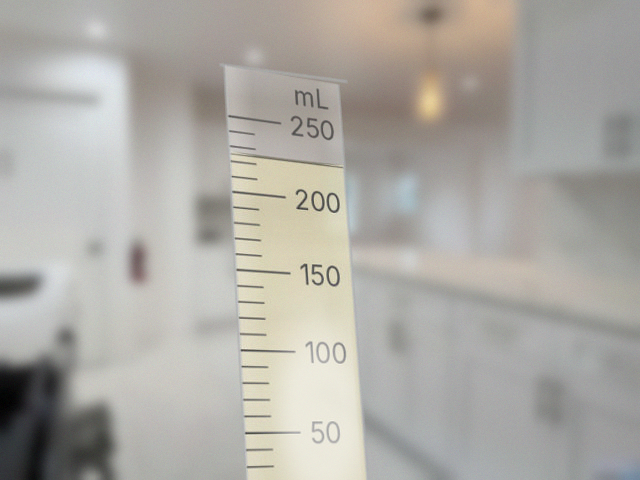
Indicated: 225 (mL)
